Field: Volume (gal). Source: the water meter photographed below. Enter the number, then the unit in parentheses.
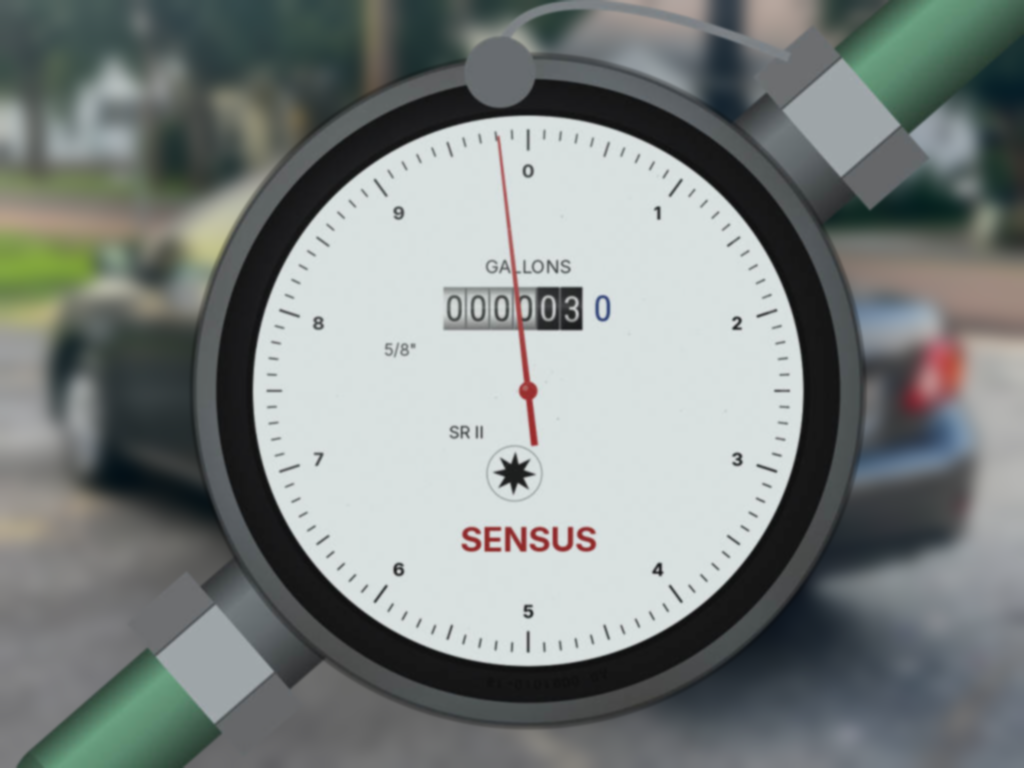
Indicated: 29.8 (gal)
